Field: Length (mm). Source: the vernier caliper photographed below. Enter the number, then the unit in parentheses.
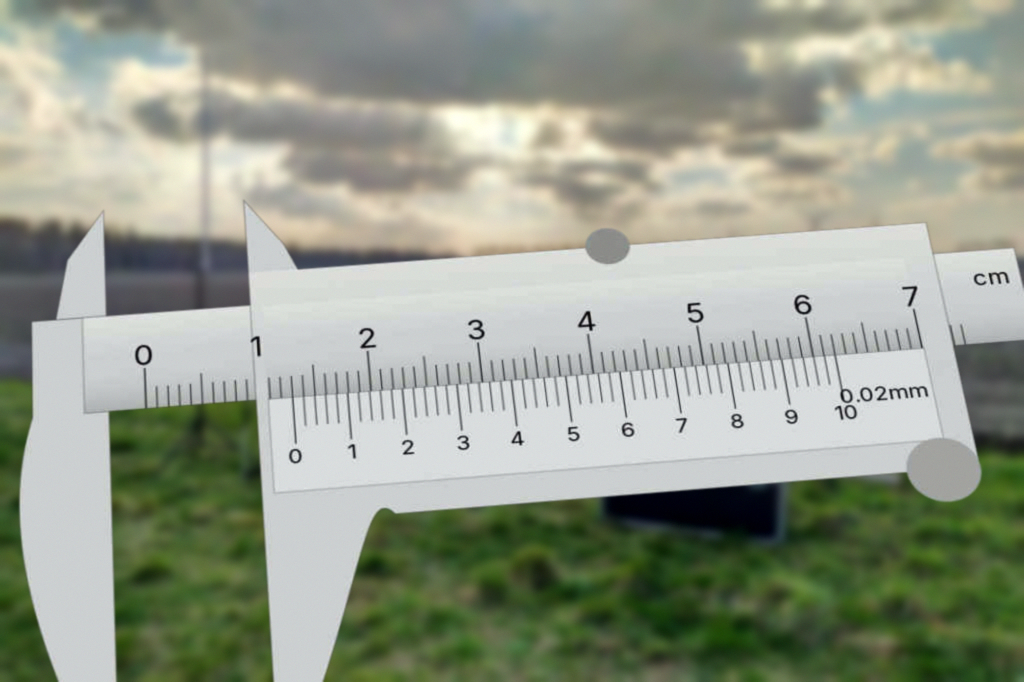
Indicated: 13.0 (mm)
